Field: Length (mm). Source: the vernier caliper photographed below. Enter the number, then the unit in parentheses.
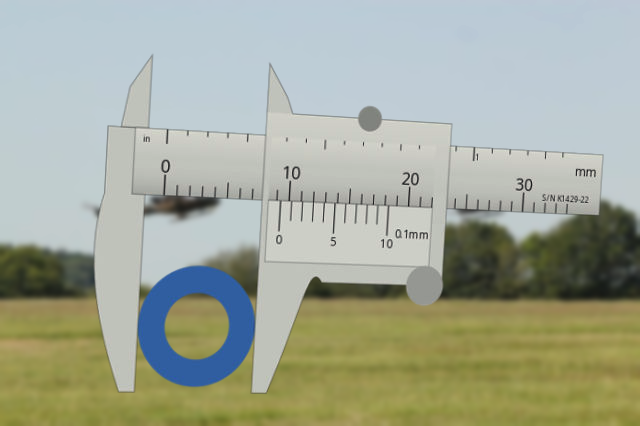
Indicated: 9.3 (mm)
